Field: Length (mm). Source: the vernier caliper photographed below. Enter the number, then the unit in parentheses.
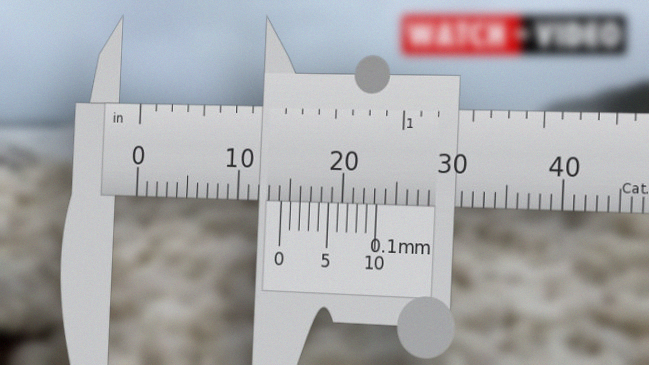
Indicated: 14.2 (mm)
